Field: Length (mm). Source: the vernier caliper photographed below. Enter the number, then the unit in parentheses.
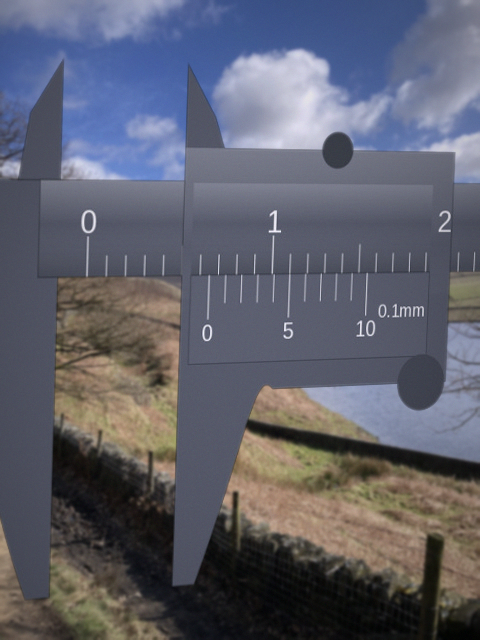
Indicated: 6.5 (mm)
